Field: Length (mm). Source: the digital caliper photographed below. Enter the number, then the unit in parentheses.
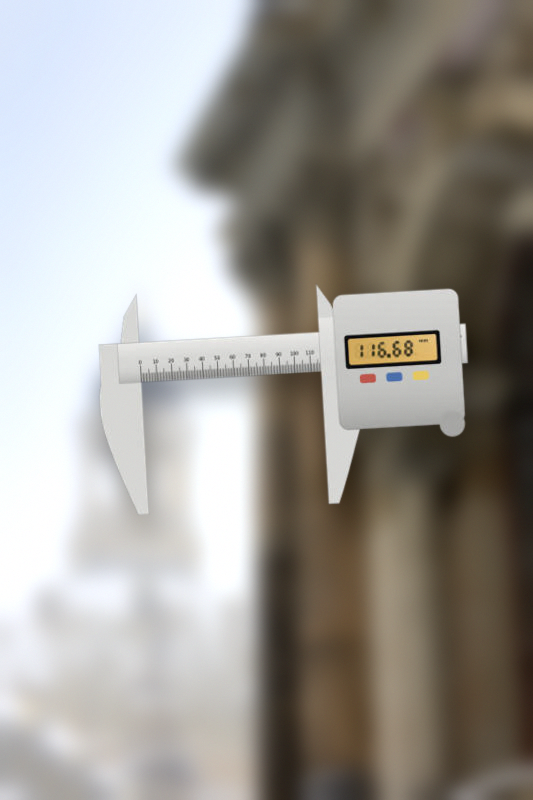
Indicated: 116.68 (mm)
